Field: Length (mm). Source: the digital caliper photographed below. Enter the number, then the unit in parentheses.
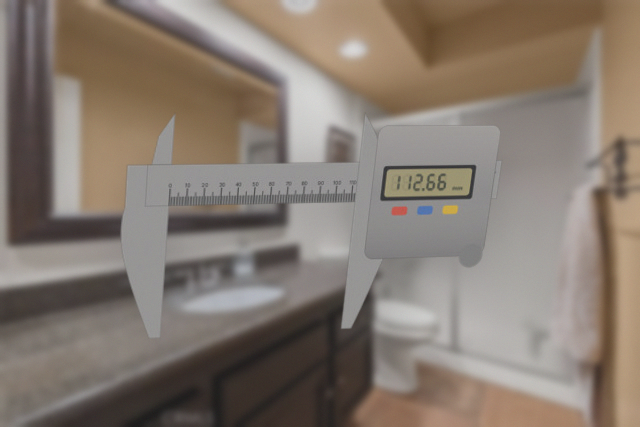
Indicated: 112.66 (mm)
